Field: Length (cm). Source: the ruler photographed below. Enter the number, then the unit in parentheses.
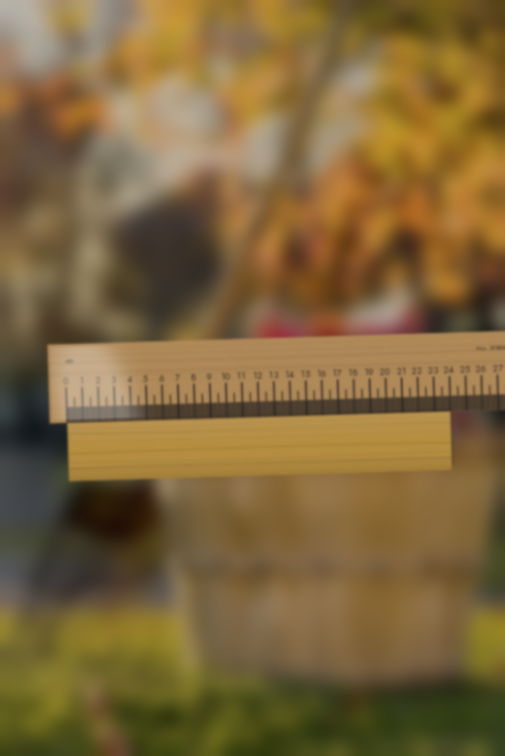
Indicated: 24 (cm)
